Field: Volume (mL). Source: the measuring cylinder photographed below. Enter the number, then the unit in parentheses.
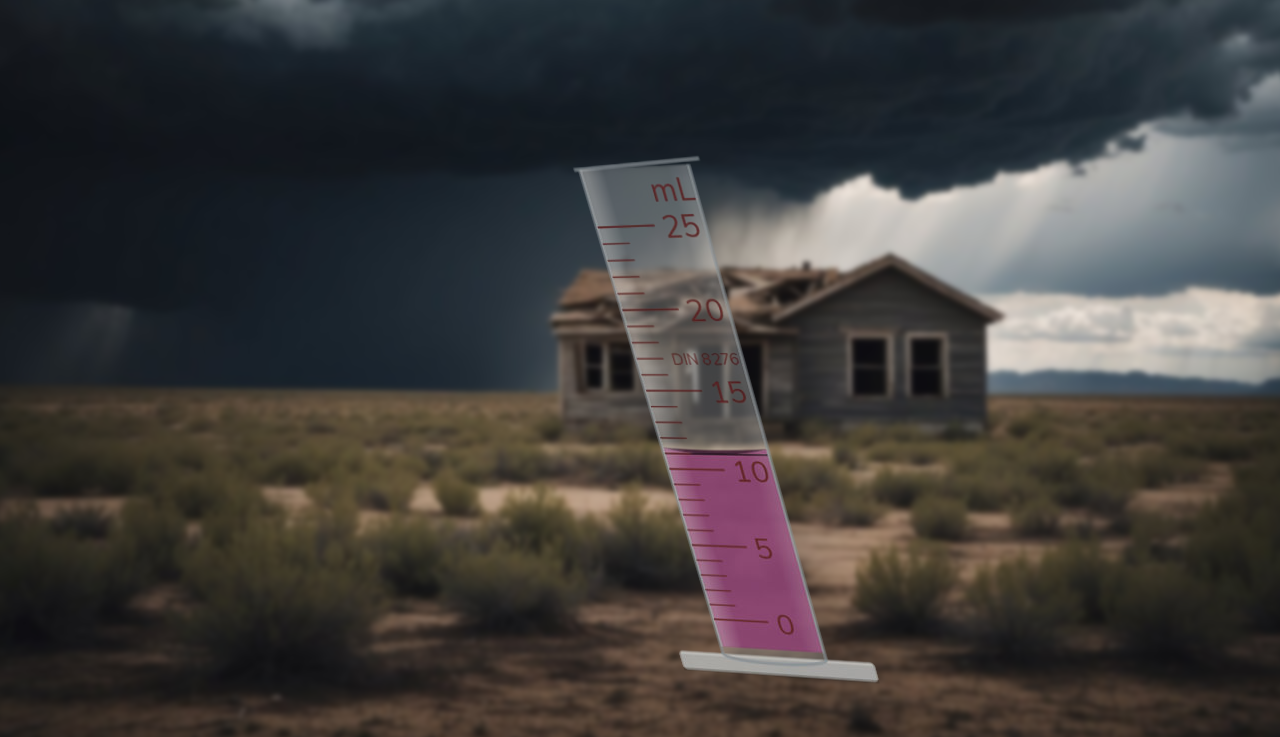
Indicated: 11 (mL)
